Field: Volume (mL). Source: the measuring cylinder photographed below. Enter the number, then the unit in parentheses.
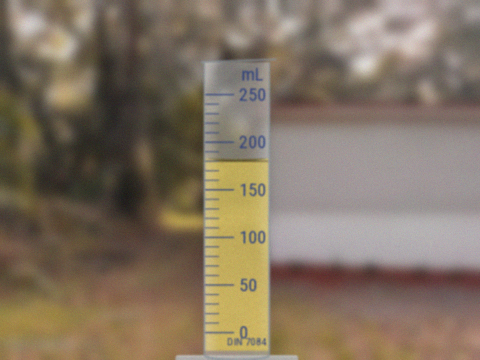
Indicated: 180 (mL)
